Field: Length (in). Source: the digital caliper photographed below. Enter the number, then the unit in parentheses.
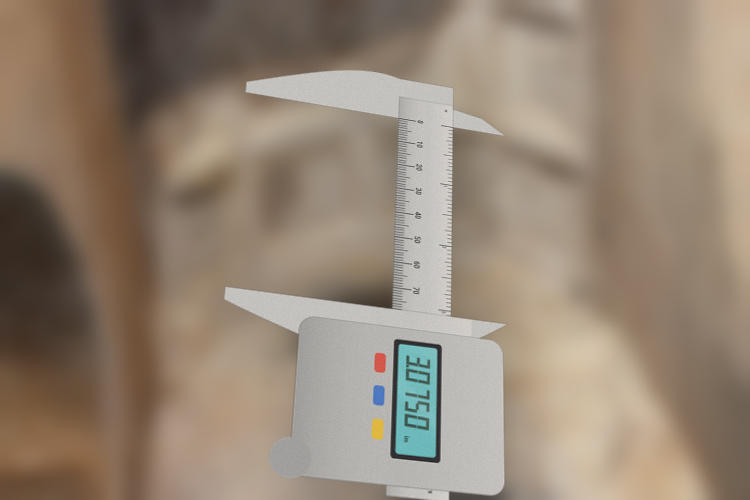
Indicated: 3.0750 (in)
